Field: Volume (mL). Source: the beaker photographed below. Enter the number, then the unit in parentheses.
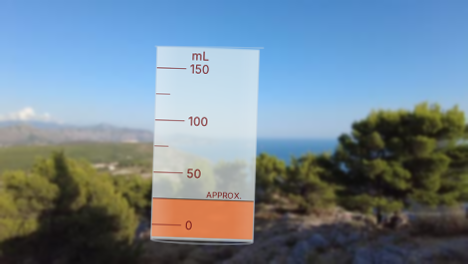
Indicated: 25 (mL)
